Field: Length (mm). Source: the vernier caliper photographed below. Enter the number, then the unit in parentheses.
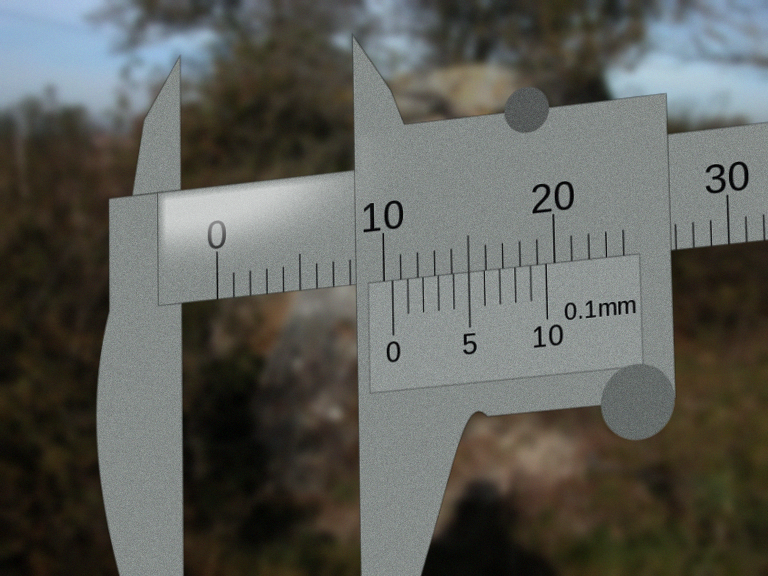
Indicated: 10.5 (mm)
